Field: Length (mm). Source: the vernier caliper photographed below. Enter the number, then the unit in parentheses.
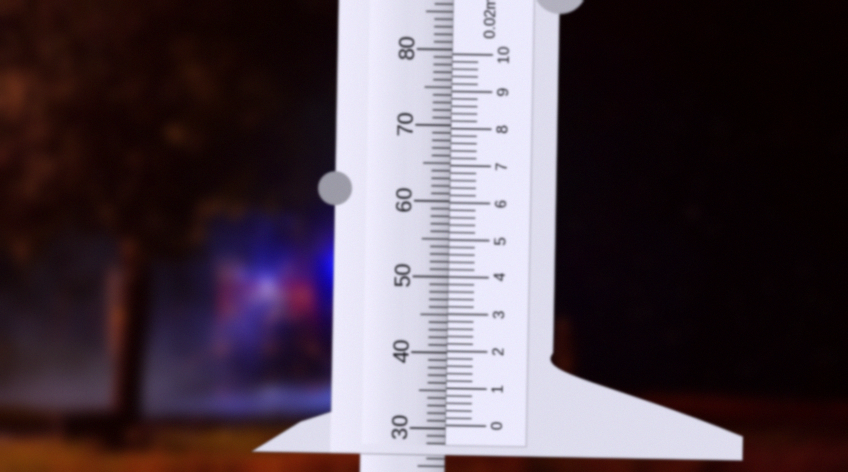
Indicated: 30.4 (mm)
